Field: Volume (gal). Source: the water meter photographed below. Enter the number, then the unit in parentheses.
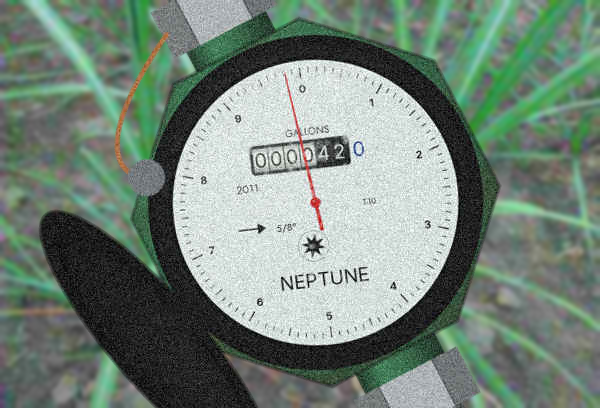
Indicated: 419.8 (gal)
